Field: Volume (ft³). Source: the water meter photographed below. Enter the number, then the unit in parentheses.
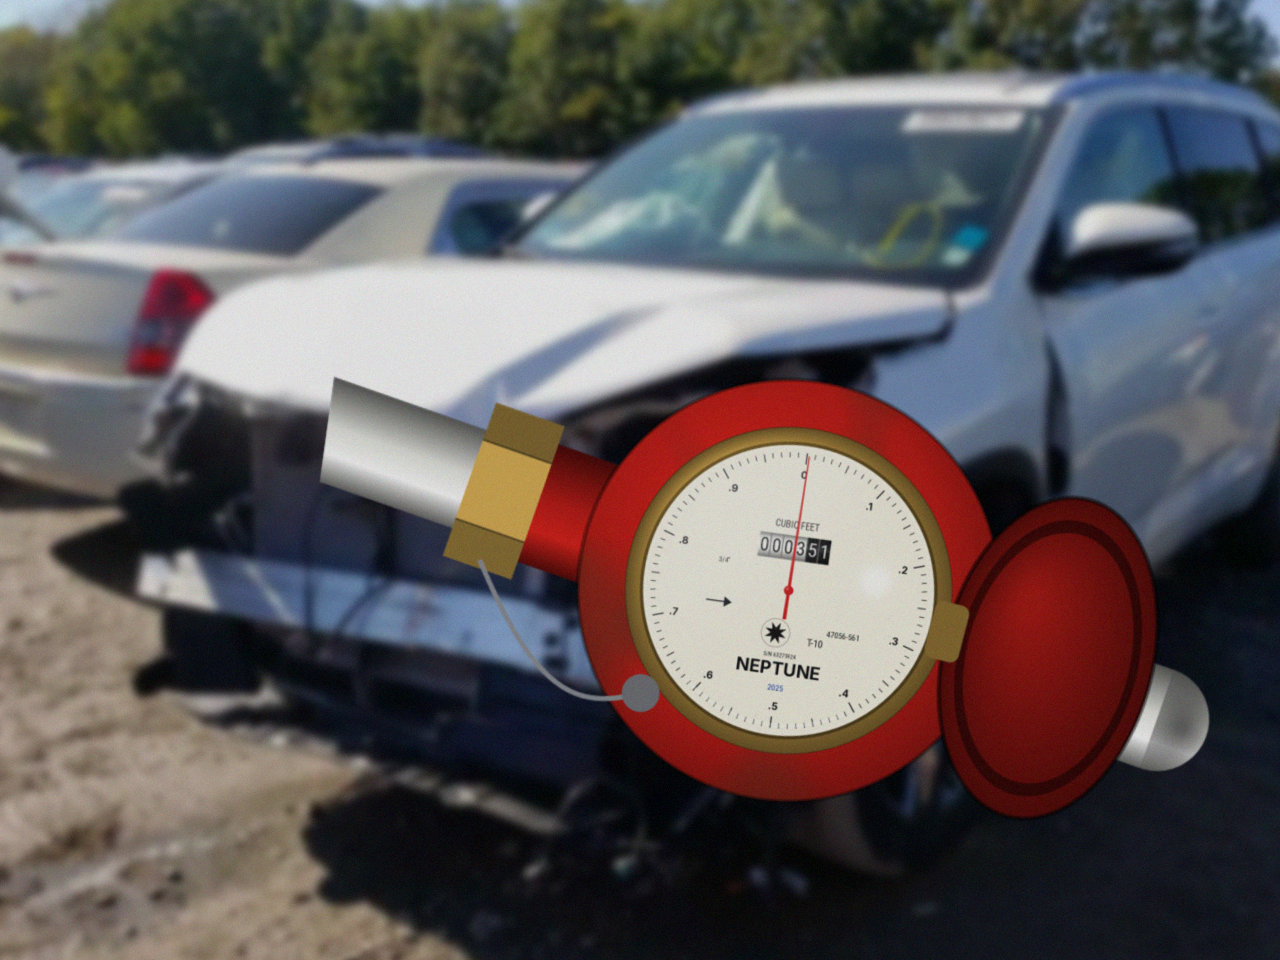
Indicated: 351.00 (ft³)
